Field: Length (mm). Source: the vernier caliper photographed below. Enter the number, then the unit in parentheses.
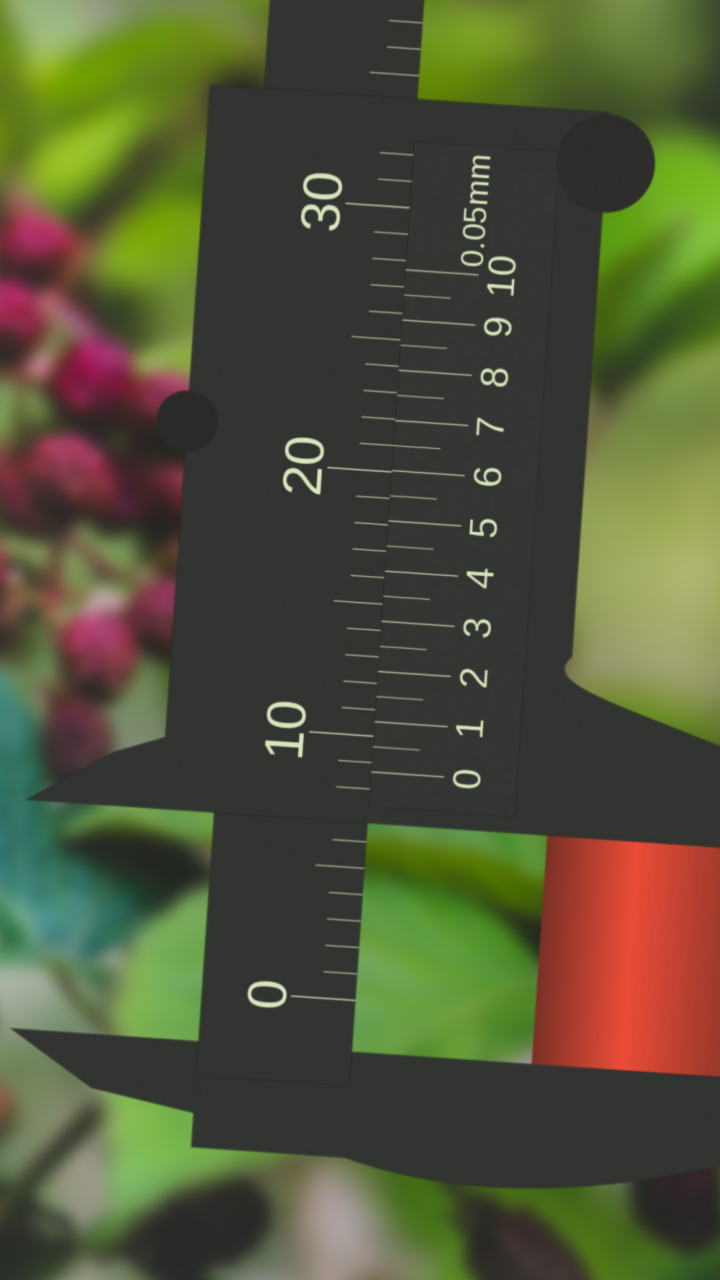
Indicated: 8.65 (mm)
